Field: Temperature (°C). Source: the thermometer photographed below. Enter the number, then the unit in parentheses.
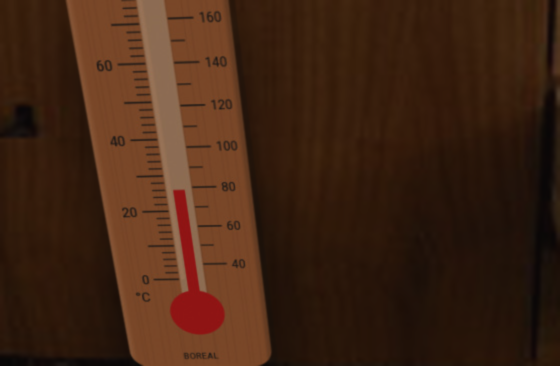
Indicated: 26 (°C)
